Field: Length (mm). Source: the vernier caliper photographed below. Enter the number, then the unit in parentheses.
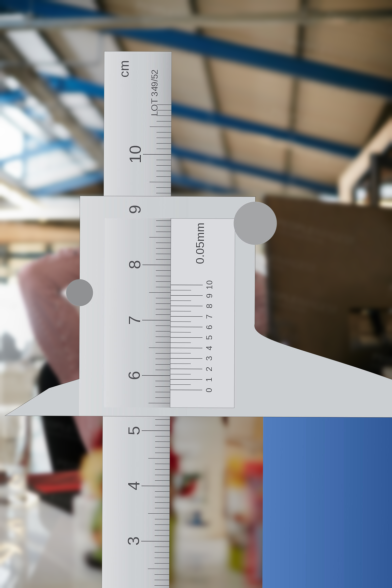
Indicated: 57.4 (mm)
